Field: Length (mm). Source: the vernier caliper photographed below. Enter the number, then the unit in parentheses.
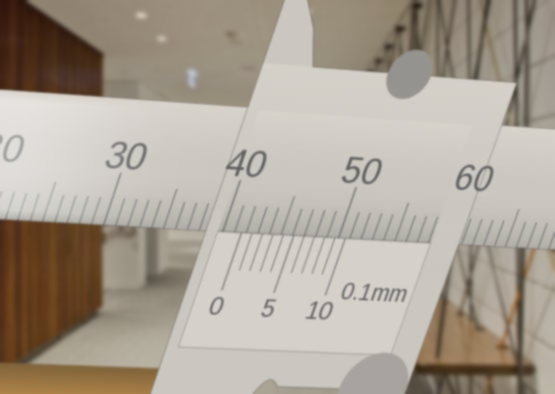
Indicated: 41.6 (mm)
